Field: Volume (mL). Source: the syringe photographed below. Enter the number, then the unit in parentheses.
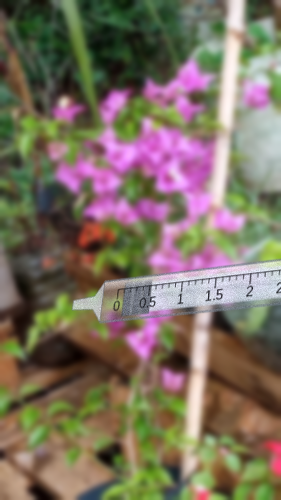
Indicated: 0.1 (mL)
